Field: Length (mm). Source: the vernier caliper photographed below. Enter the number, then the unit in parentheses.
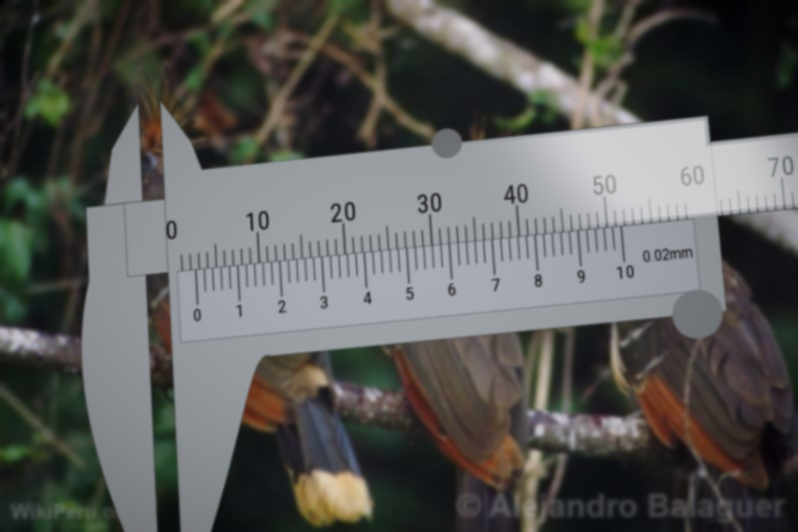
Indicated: 2.6 (mm)
